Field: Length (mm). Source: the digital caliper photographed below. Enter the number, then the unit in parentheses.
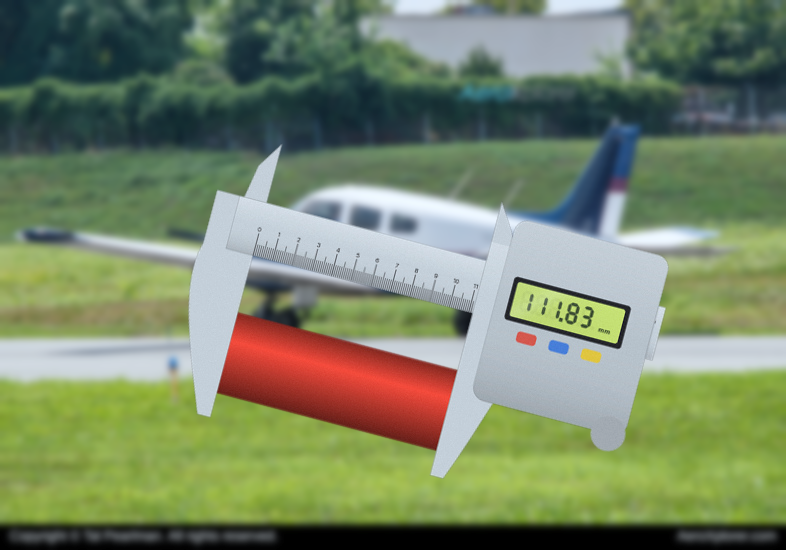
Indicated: 111.83 (mm)
